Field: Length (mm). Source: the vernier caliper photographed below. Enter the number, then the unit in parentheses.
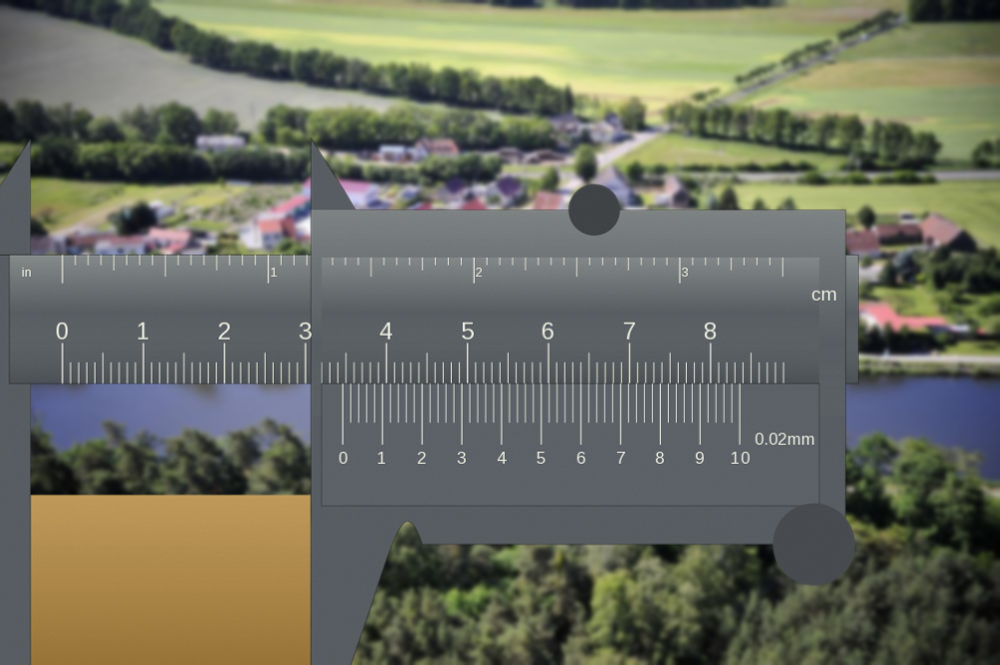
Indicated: 34.6 (mm)
